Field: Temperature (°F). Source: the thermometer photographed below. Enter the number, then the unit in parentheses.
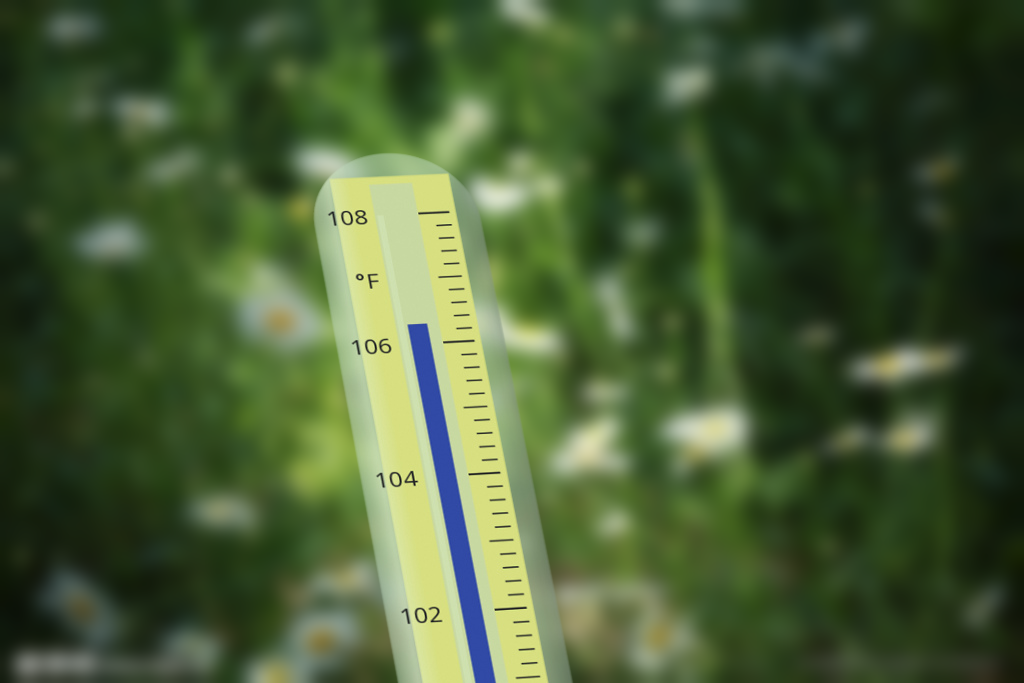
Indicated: 106.3 (°F)
